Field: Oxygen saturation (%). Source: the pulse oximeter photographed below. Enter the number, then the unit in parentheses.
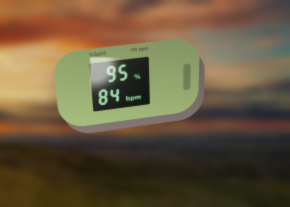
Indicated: 95 (%)
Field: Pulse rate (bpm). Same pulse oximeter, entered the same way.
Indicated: 84 (bpm)
